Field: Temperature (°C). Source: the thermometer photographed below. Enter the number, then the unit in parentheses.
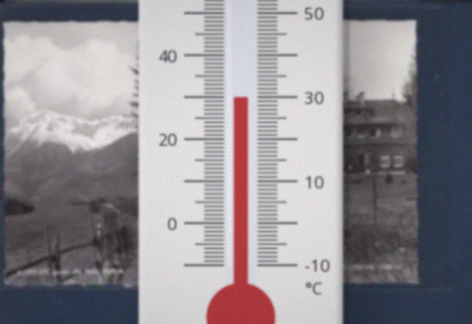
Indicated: 30 (°C)
